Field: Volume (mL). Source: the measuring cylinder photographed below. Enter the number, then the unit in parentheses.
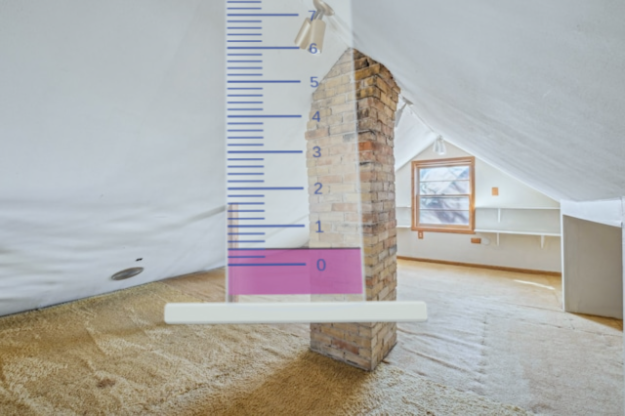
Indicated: 0.4 (mL)
